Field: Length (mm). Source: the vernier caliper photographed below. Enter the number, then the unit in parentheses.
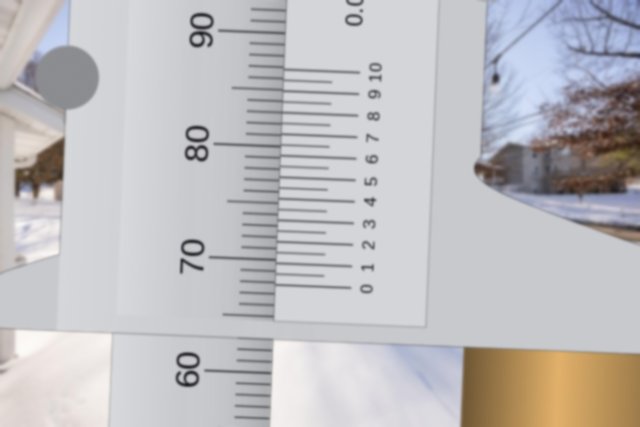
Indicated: 67.8 (mm)
